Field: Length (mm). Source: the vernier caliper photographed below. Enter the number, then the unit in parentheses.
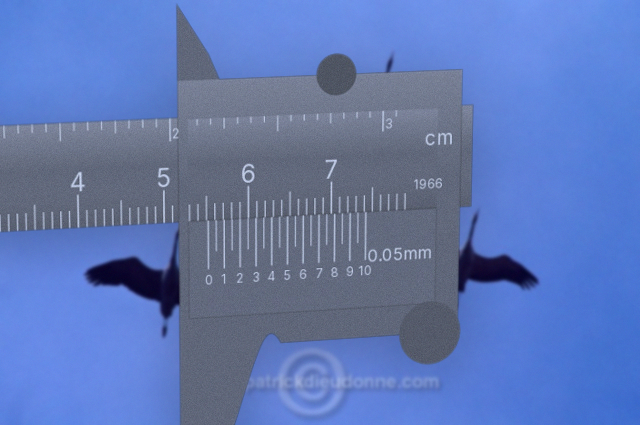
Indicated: 55.2 (mm)
